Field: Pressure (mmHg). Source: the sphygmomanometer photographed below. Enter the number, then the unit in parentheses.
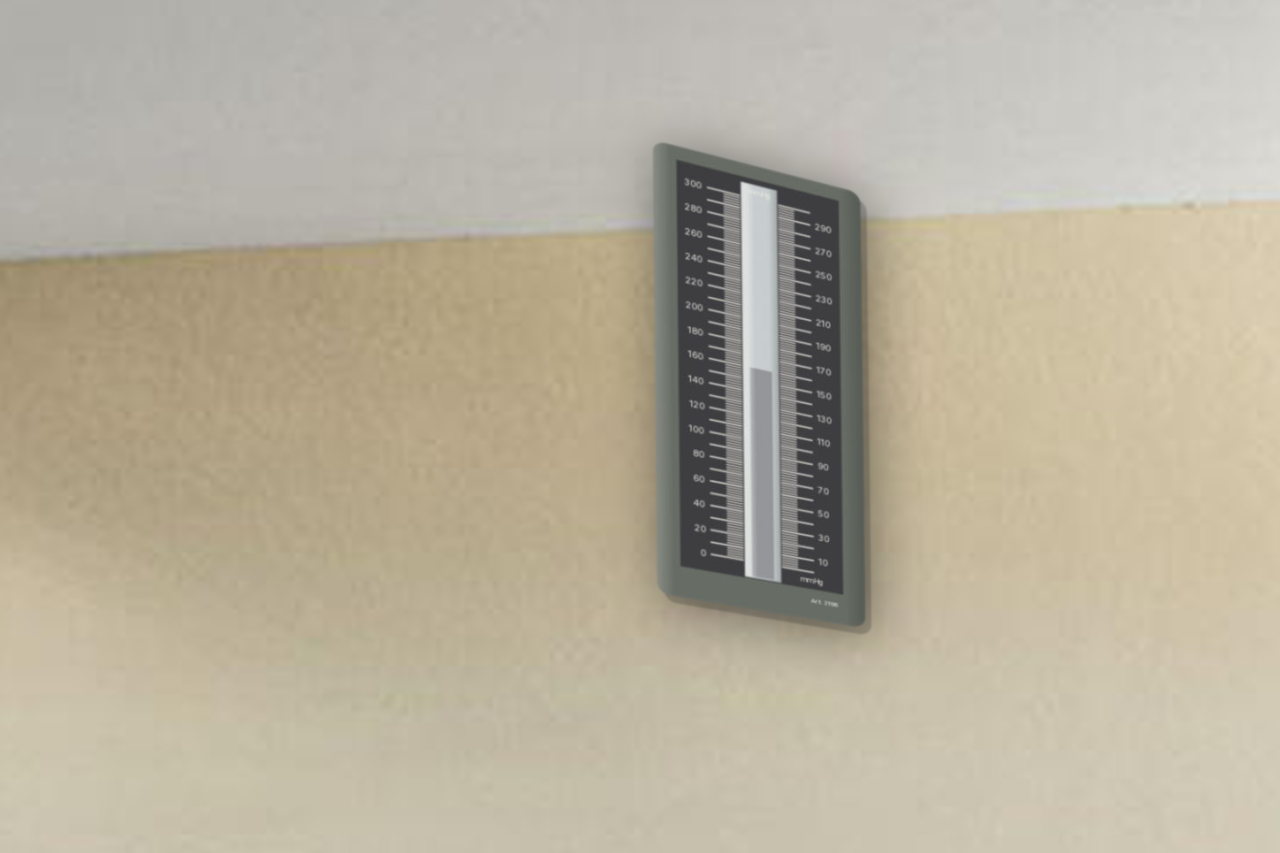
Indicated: 160 (mmHg)
